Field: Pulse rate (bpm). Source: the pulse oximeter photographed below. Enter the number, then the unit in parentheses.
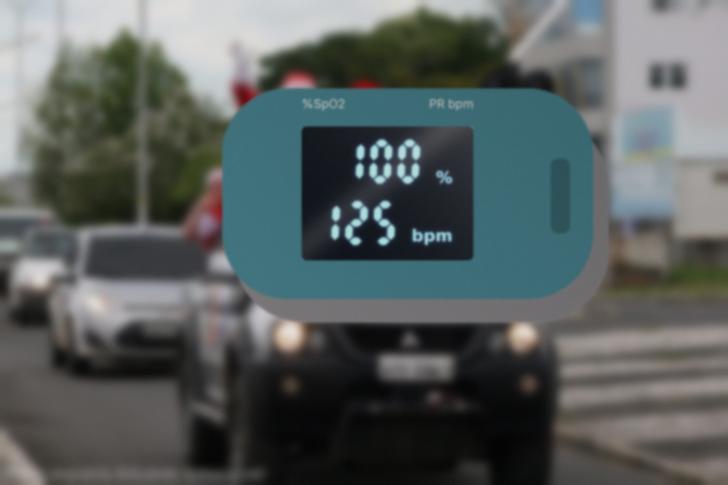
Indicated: 125 (bpm)
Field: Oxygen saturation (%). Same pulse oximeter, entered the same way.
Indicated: 100 (%)
